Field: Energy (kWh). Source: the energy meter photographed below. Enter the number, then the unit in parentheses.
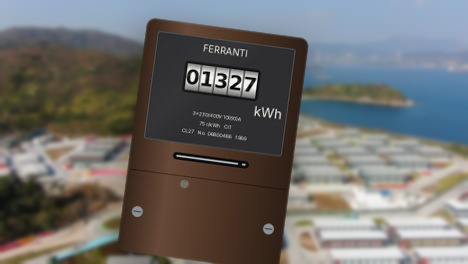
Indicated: 1327 (kWh)
